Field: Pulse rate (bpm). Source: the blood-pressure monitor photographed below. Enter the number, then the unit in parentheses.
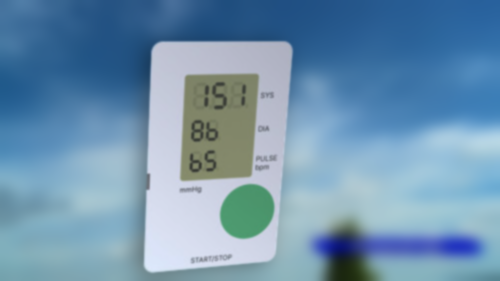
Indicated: 65 (bpm)
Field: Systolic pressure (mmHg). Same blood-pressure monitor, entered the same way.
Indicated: 151 (mmHg)
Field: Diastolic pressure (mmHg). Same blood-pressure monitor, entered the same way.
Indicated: 86 (mmHg)
